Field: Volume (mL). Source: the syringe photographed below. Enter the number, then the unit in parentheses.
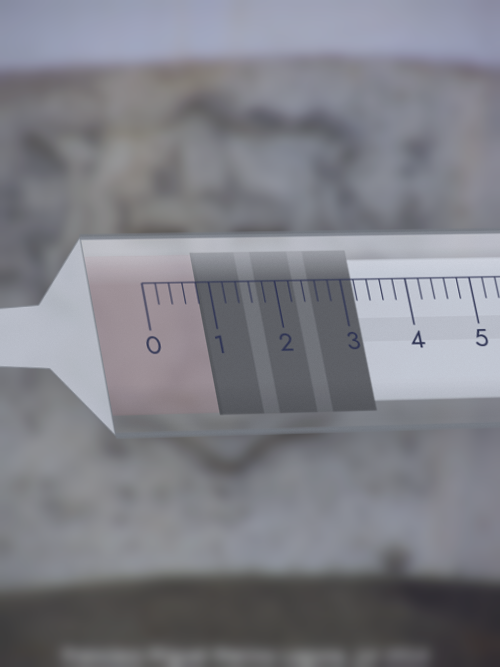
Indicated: 0.8 (mL)
